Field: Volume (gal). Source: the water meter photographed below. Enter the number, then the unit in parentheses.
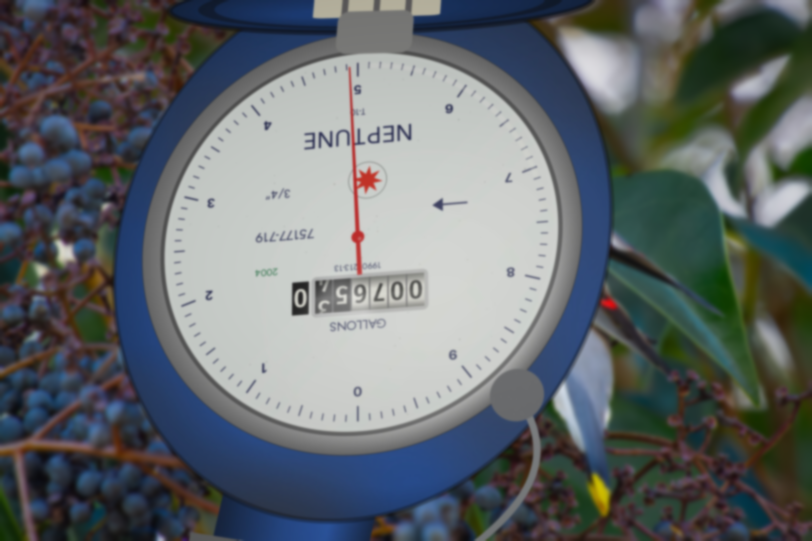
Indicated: 76534.9 (gal)
